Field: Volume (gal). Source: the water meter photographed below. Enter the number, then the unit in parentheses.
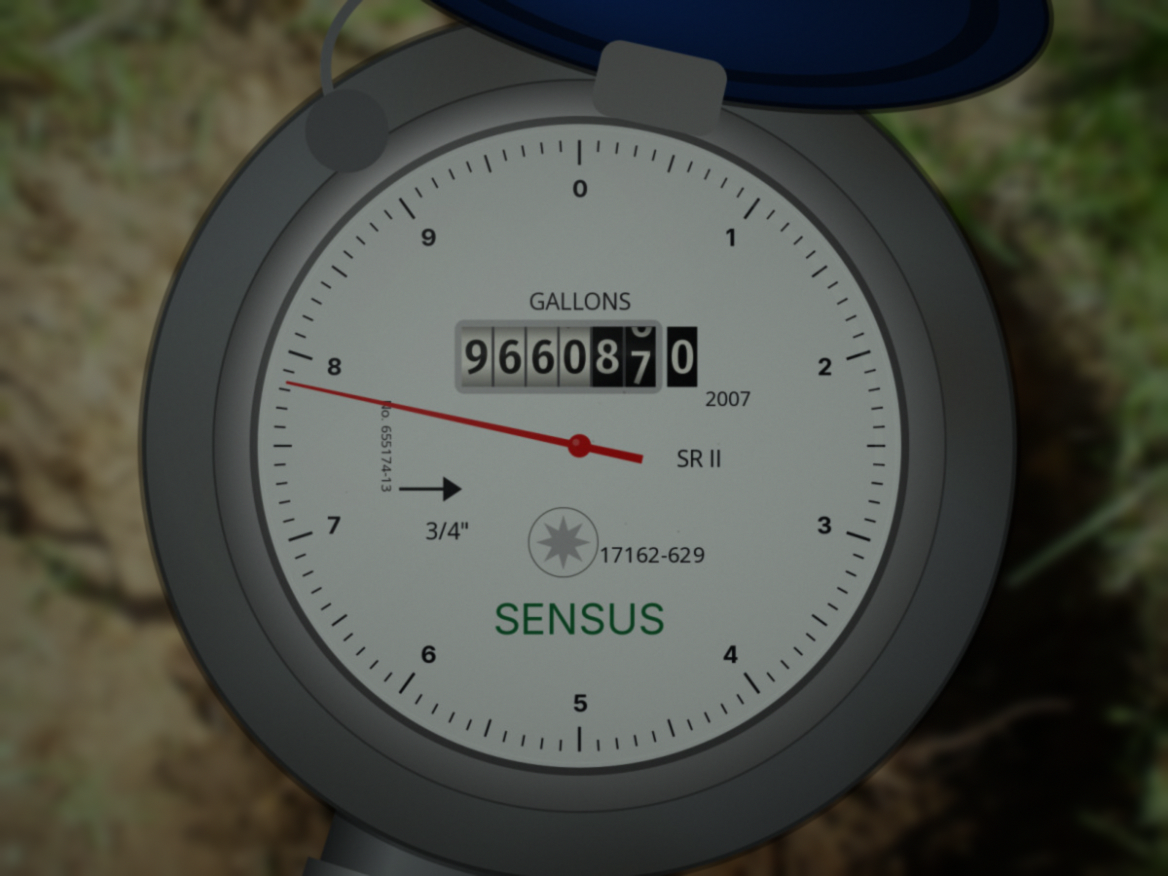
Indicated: 9660867.8 (gal)
